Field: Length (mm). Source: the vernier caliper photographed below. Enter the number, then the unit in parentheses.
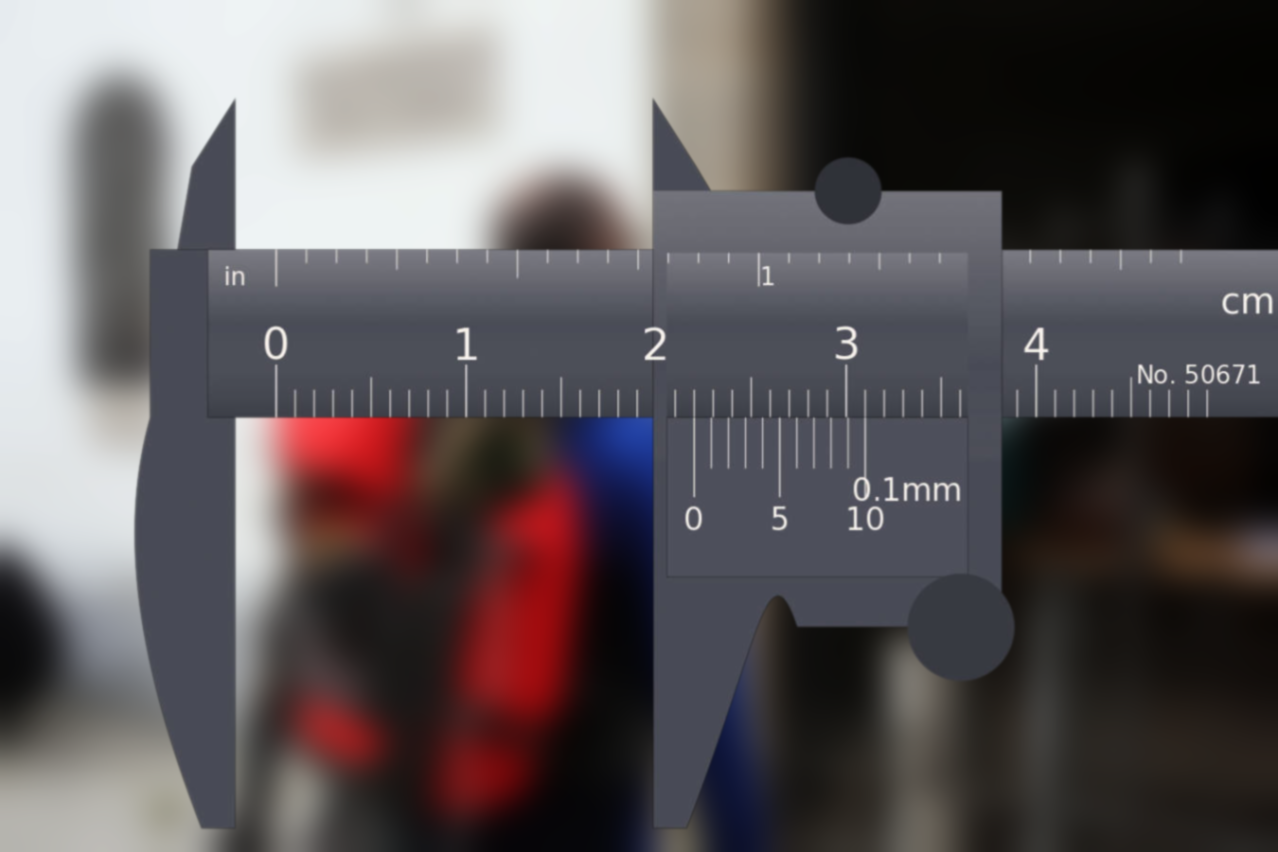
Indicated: 22.0 (mm)
